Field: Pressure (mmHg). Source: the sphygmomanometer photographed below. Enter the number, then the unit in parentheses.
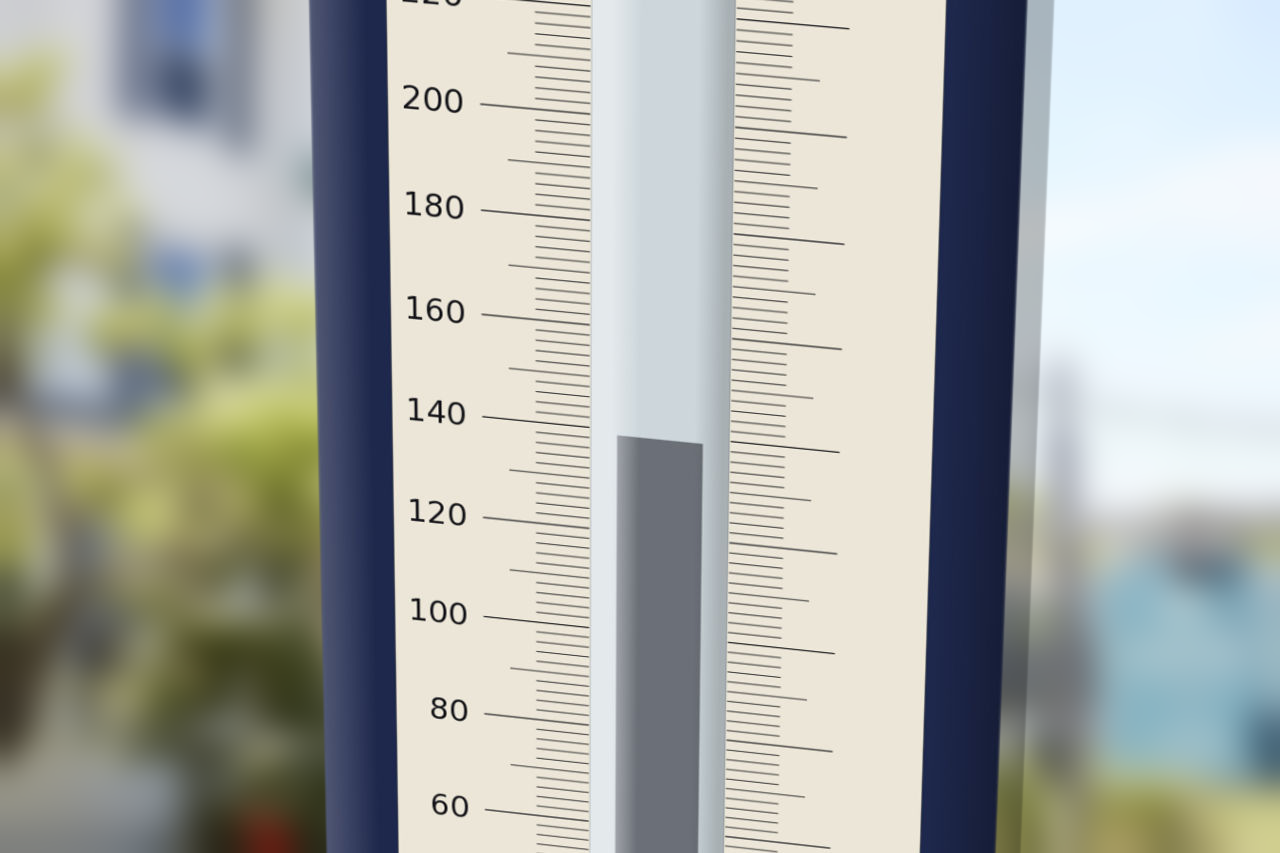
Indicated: 139 (mmHg)
